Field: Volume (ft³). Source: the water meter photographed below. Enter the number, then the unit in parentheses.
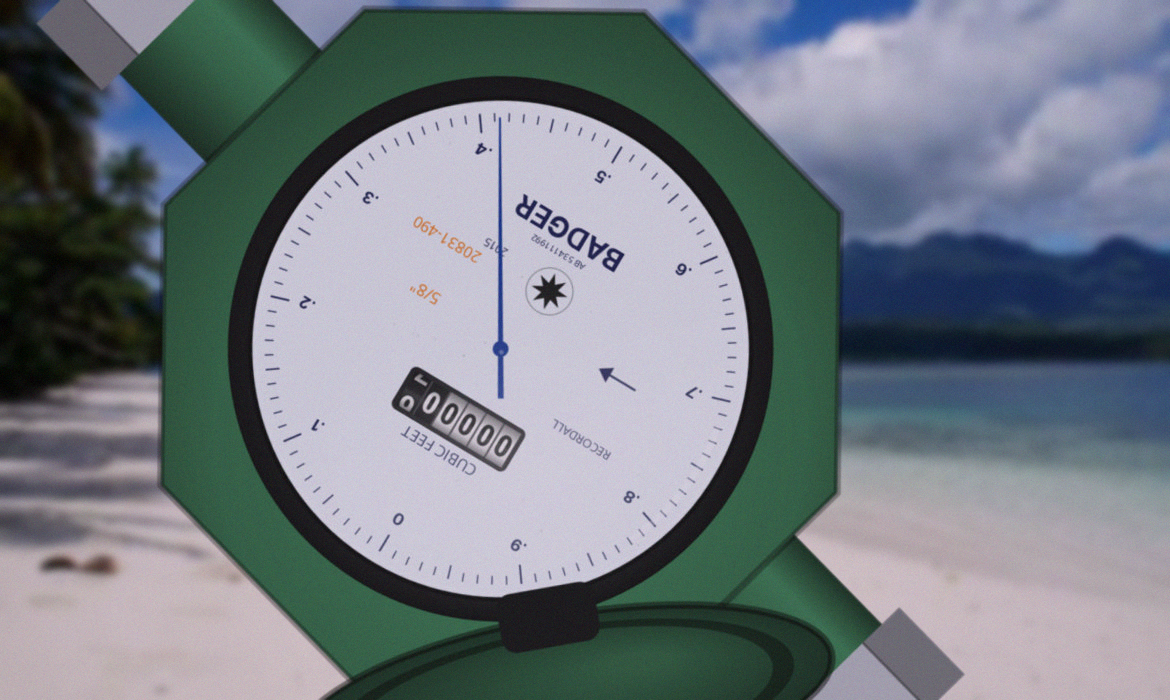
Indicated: 6.41 (ft³)
